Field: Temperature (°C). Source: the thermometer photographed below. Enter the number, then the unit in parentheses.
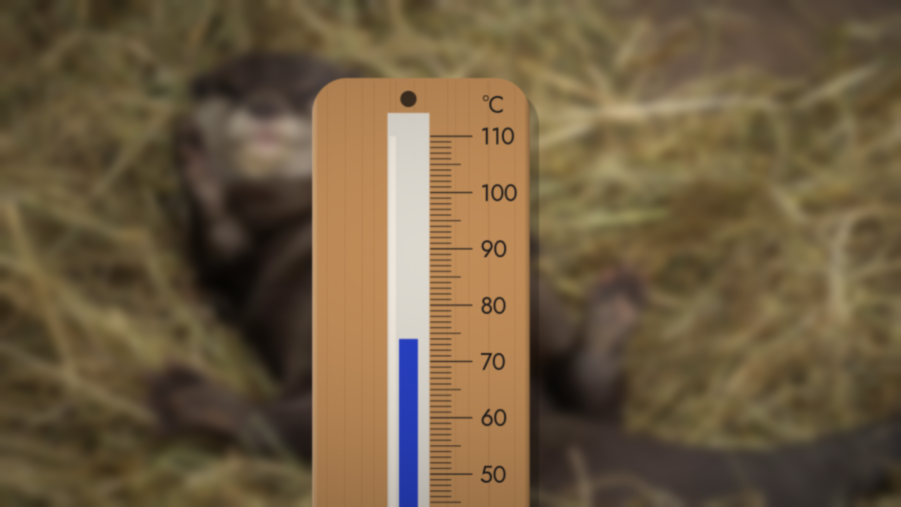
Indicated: 74 (°C)
